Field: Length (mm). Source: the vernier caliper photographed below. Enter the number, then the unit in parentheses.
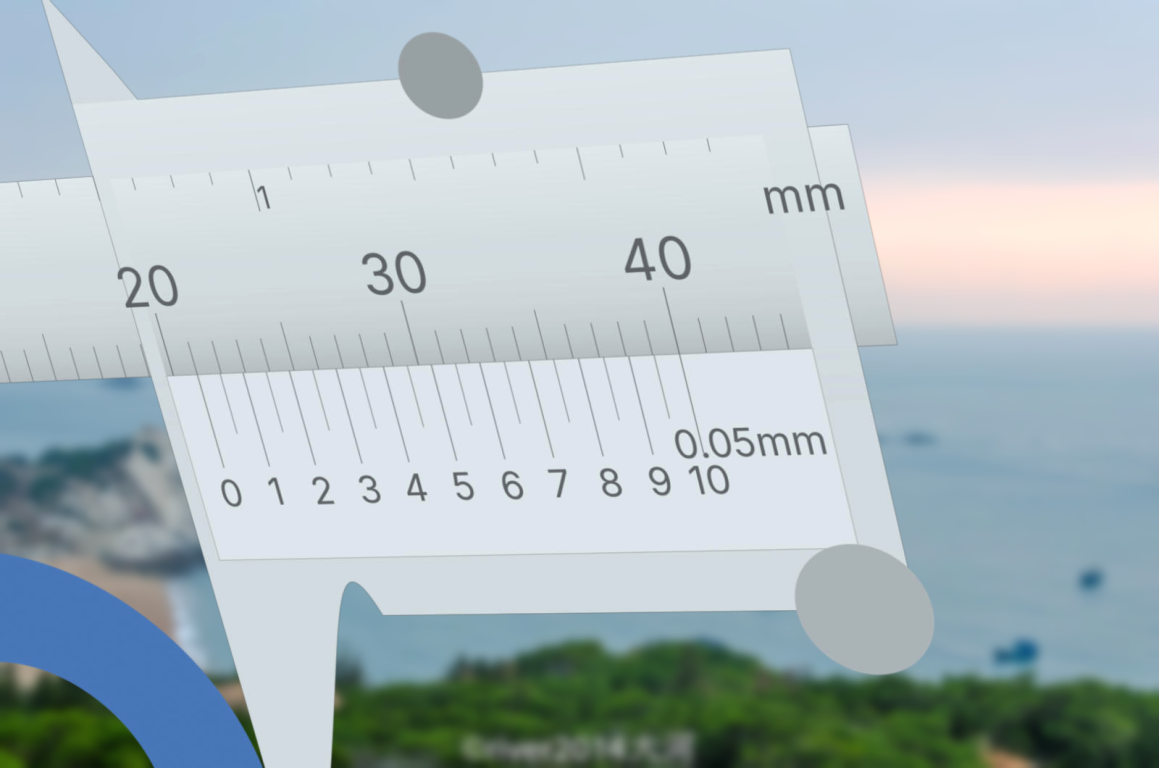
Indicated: 21.00 (mm)
